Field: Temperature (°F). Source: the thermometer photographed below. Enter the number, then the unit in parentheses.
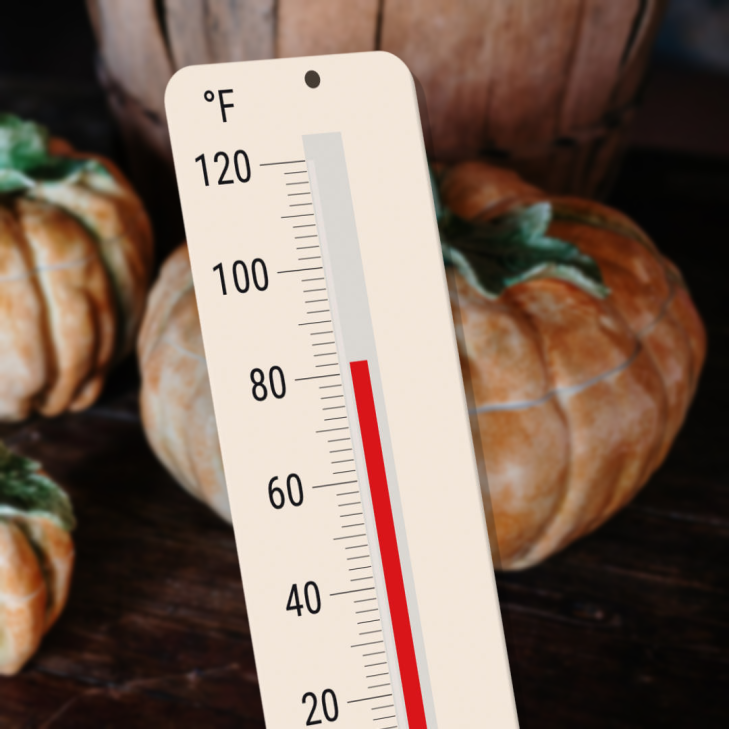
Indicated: 82 (°F)
